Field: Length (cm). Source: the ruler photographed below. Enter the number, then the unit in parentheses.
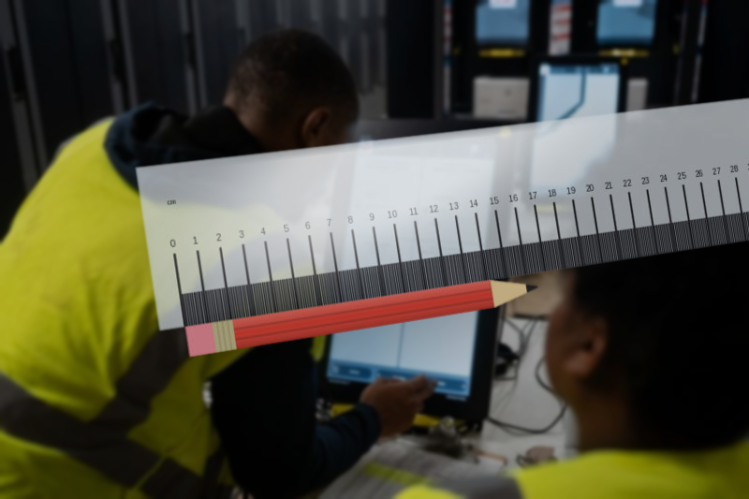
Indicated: 16.5 (cm)
